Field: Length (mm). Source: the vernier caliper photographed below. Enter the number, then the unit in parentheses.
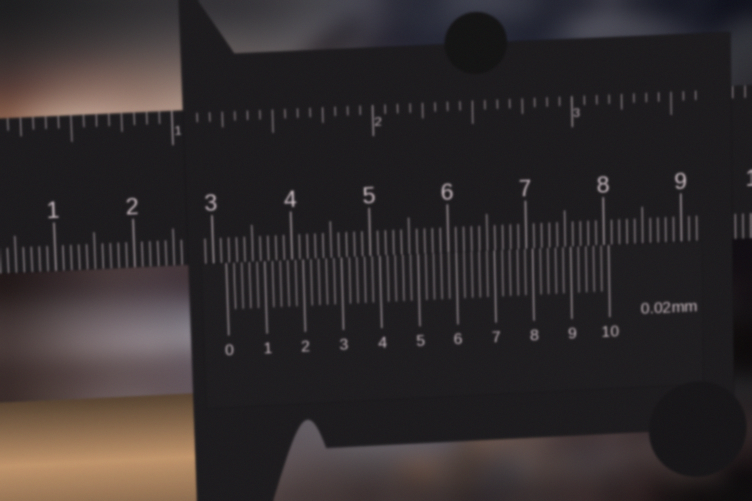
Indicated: 31.6 (mm)
